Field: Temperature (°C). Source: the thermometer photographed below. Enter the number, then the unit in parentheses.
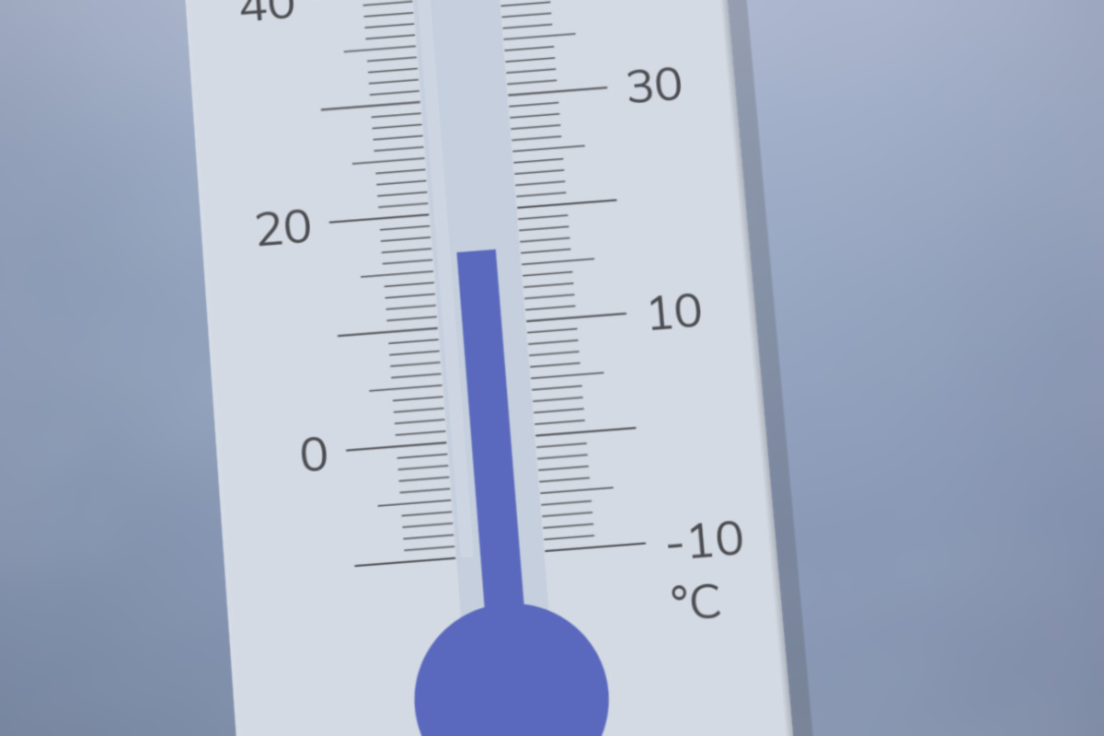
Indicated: 16.5 (°C)
